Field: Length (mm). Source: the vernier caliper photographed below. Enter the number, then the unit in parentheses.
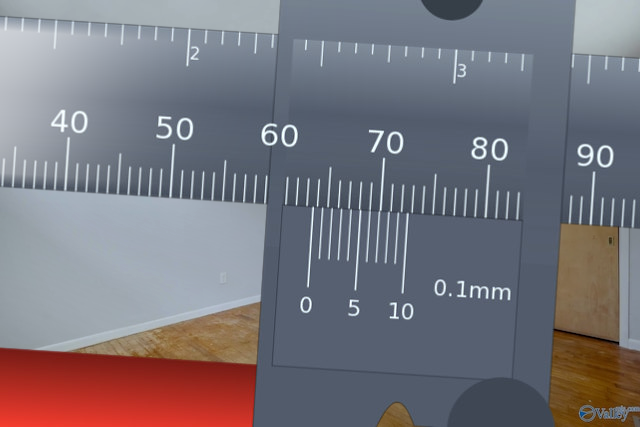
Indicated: 63.6 (mm)
